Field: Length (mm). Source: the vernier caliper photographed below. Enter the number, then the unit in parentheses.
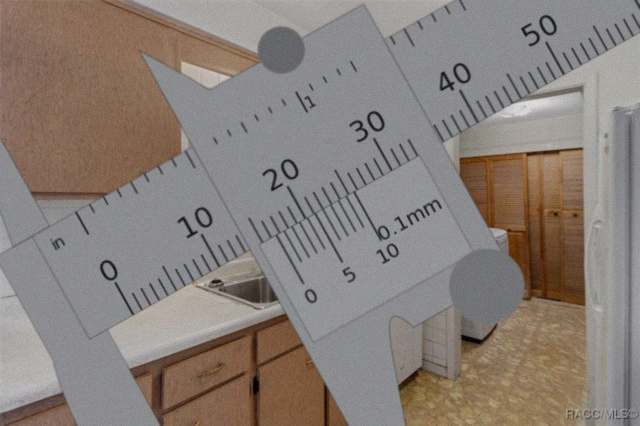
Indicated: 16.6 (mm)
